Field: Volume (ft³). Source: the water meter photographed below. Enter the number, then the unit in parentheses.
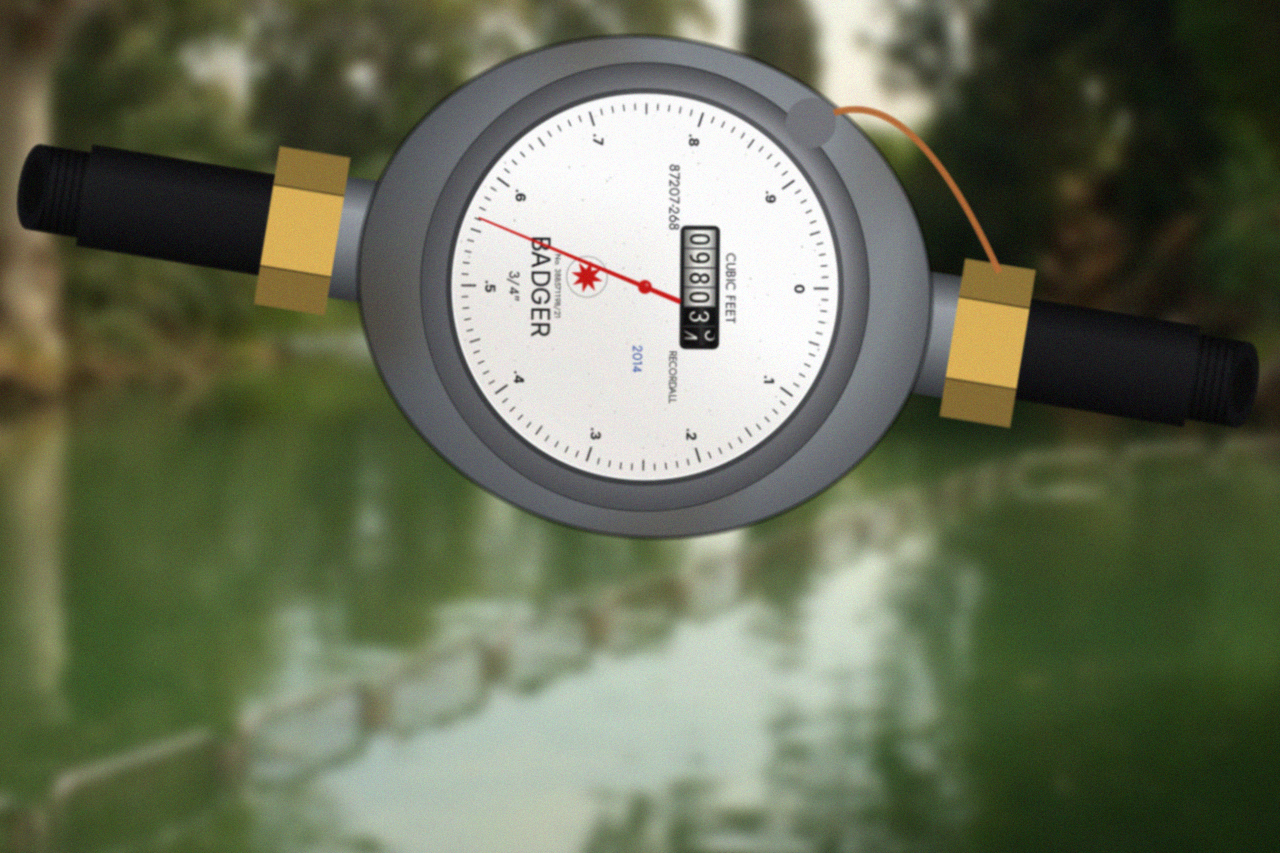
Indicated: 98033.56 (ft³)
